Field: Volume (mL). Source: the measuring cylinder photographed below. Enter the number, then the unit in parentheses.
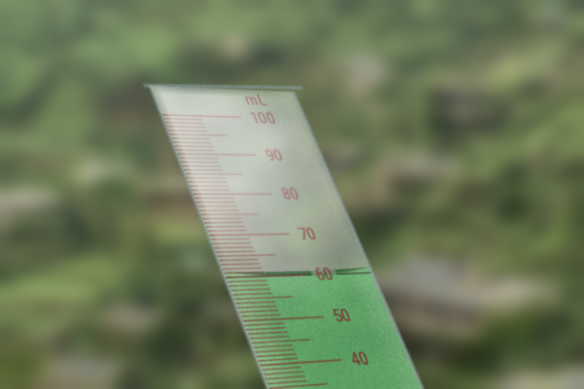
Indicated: 60 (mL)
